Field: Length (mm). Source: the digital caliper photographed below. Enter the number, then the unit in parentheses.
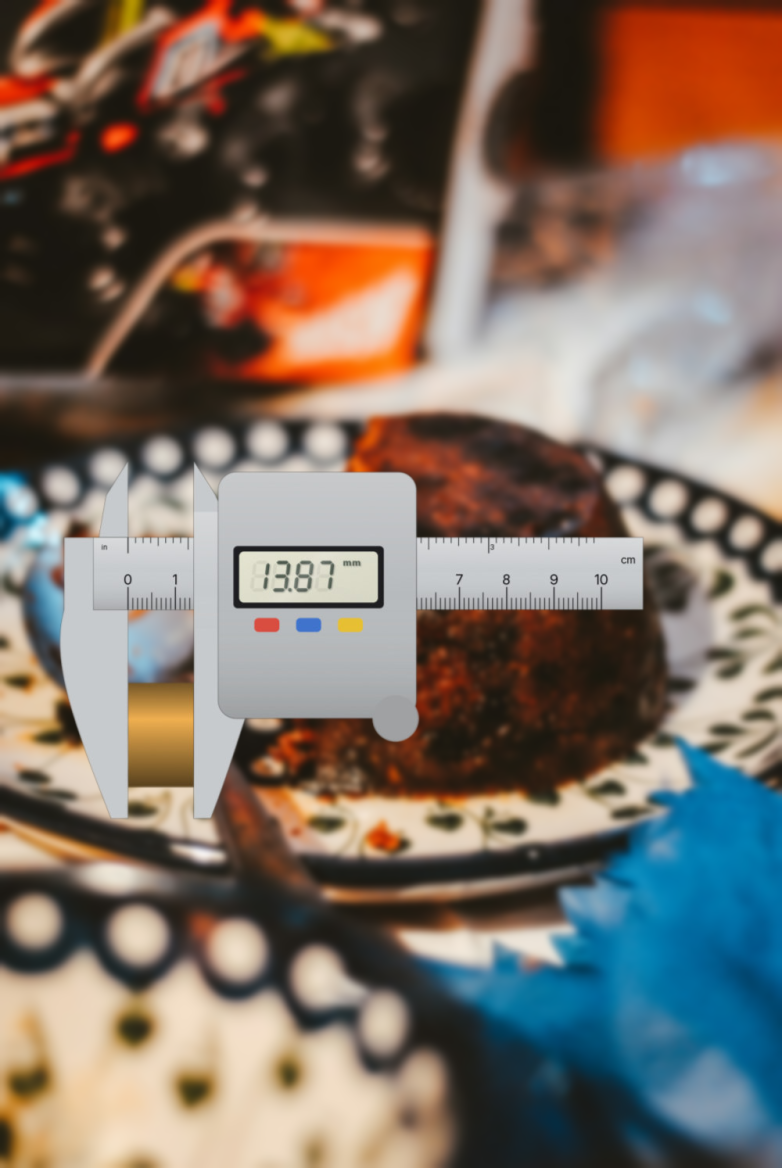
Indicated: 13.87 (mm)
